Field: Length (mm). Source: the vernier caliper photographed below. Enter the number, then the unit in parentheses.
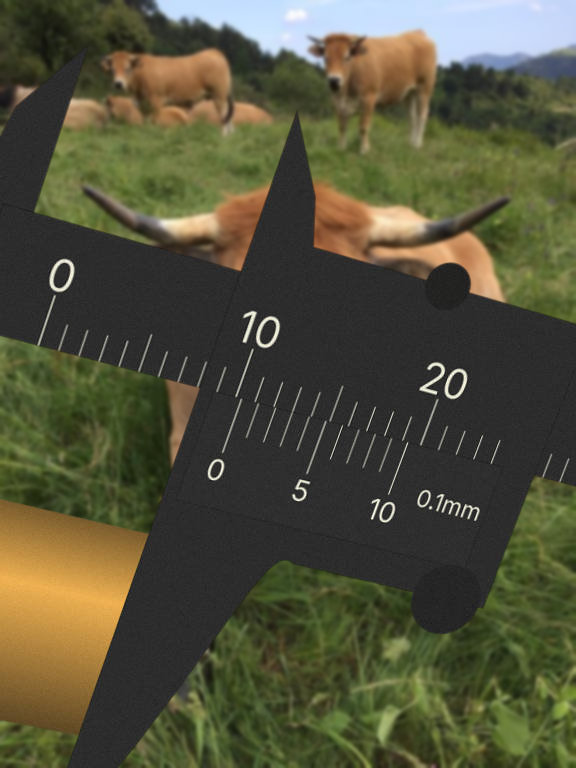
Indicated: 10.3 (mm)
